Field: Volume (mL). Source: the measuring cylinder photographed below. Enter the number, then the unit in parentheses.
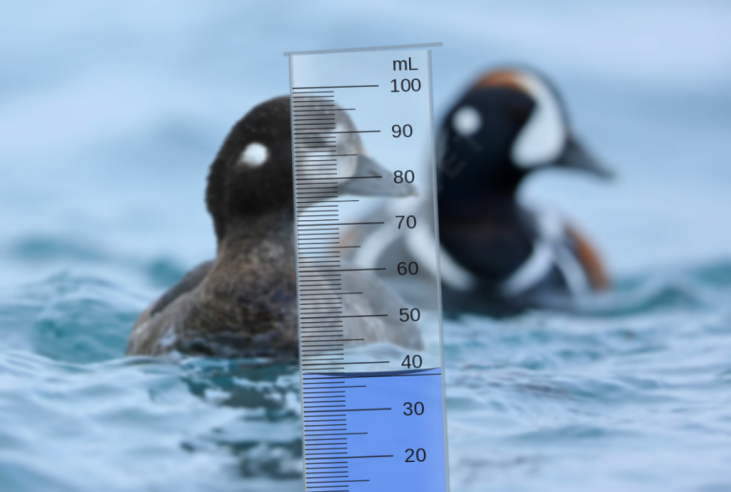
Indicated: 37 (mL)
